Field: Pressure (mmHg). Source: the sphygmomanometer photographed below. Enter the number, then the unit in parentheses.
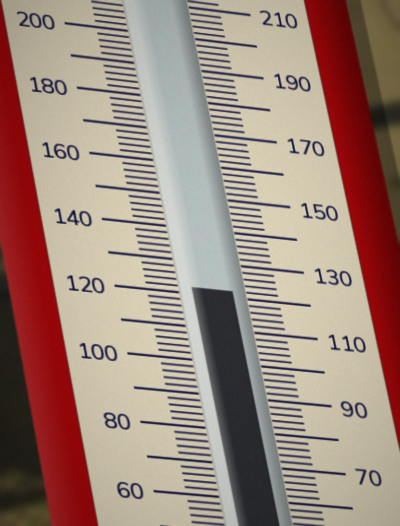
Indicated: 122 (mmHg)
